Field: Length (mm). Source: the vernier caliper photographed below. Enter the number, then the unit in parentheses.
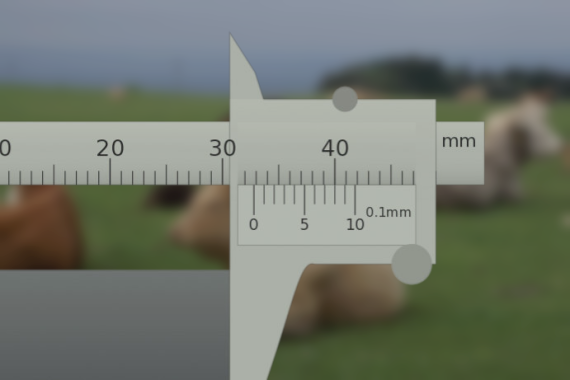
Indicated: 32.8 (mm)
